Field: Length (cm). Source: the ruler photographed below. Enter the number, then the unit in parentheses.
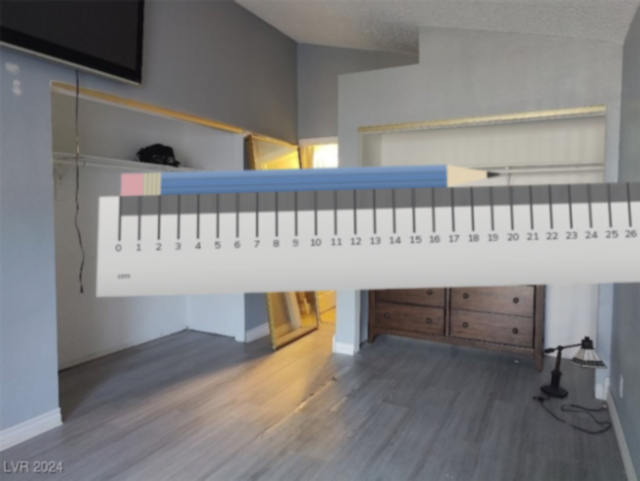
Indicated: 19.5 (cm)
